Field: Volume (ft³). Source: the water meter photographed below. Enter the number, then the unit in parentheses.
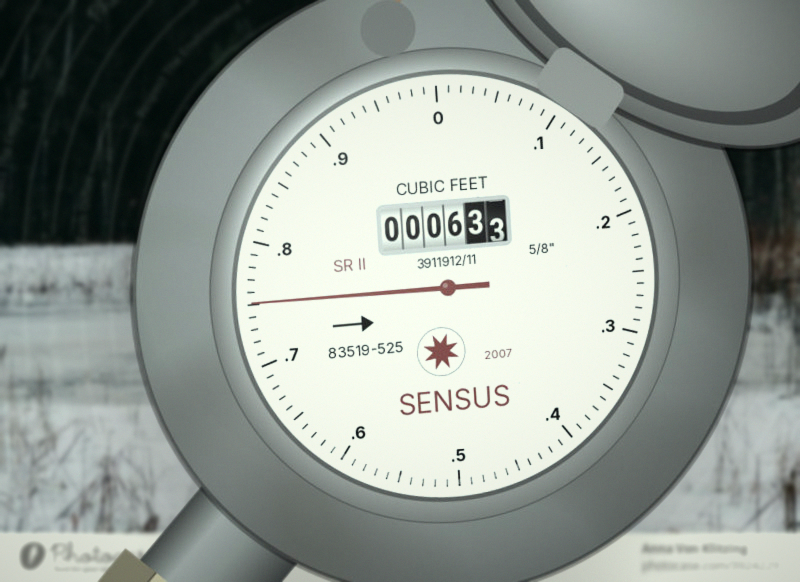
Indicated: 632.75 (ft³)
